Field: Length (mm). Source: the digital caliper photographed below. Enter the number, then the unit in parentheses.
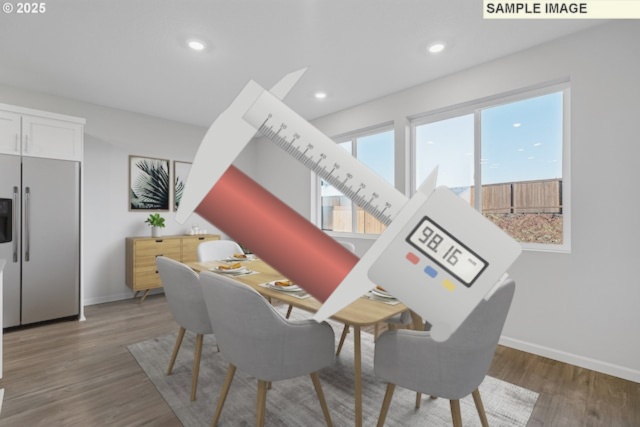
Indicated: 98.16 (mm)
